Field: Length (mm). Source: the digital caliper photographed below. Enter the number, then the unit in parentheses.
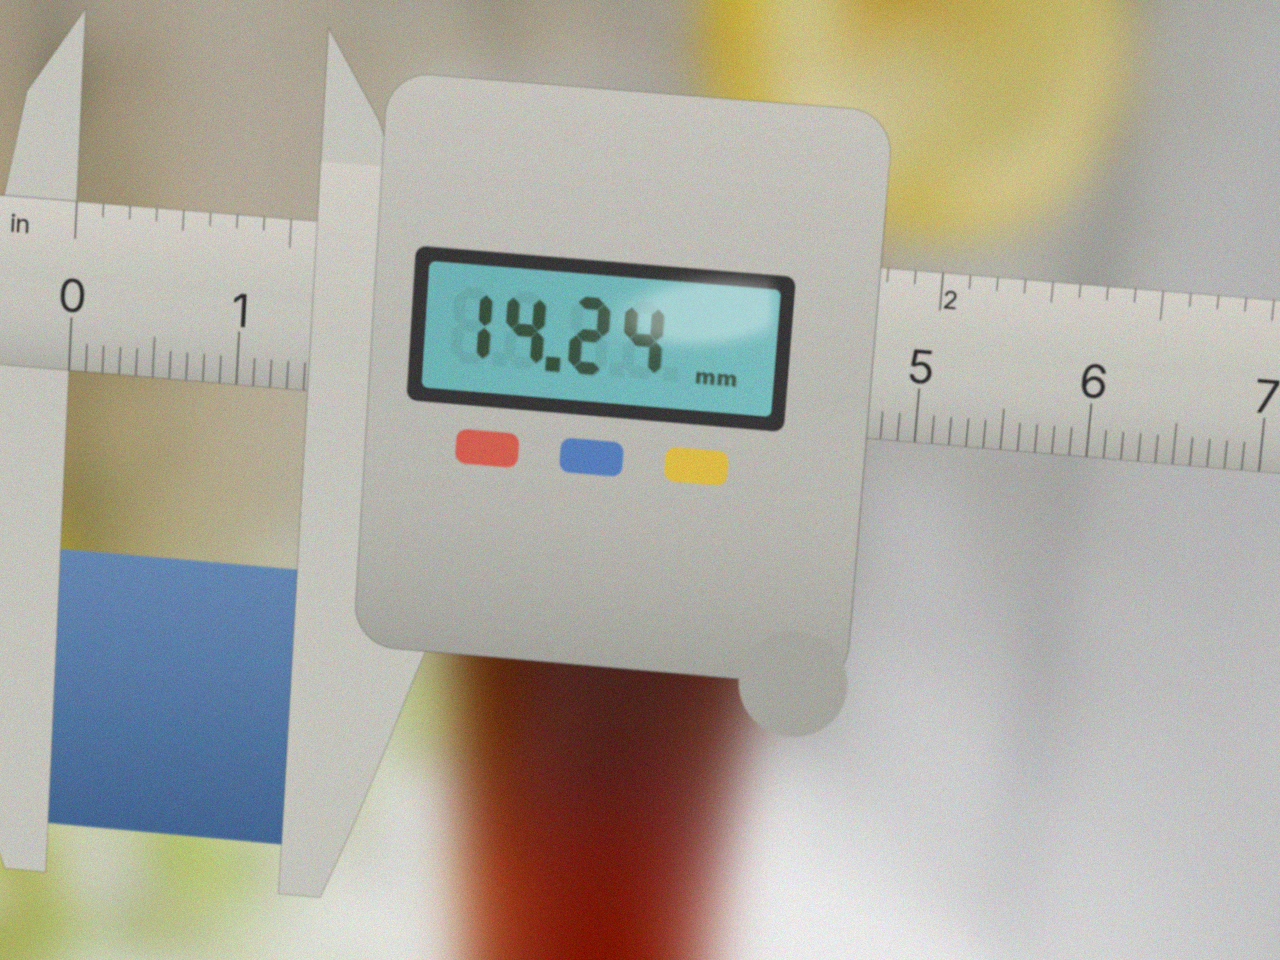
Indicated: 14.24 (mm)
